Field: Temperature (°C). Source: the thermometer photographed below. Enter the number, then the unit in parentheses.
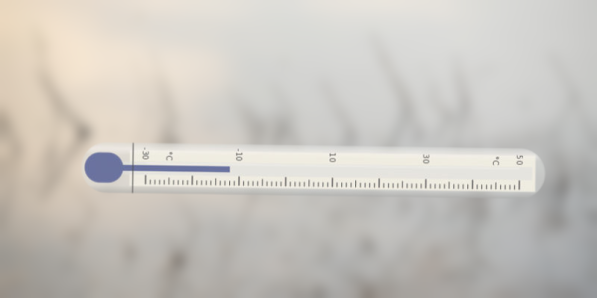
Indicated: -12 (°C)
